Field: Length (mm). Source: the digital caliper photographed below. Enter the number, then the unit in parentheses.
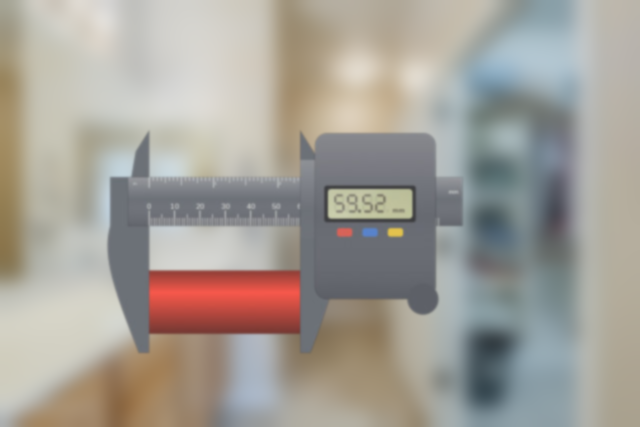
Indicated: 59.52 (mm)
